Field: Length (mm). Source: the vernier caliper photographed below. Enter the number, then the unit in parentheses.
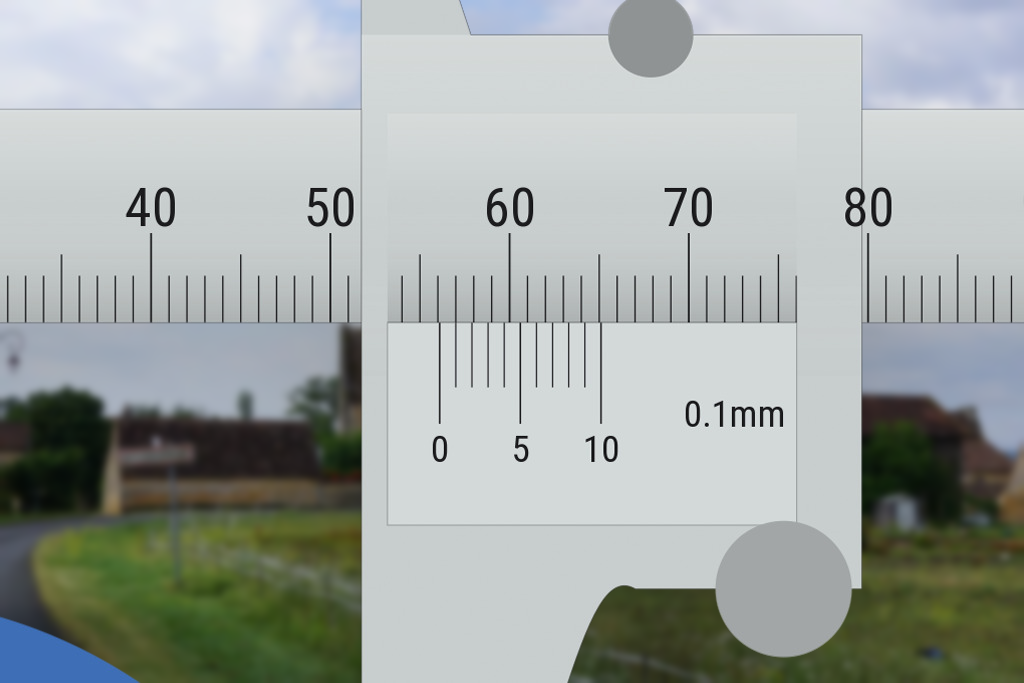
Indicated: 56.1 (mm)
